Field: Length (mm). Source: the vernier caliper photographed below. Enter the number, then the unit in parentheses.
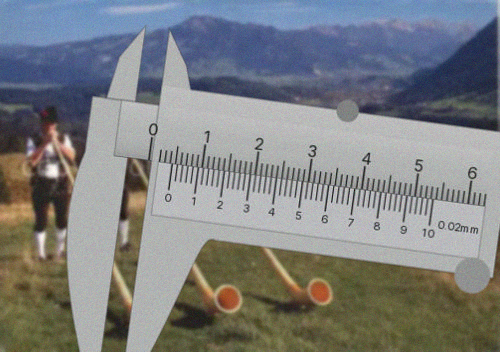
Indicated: 4.4 (mm)
